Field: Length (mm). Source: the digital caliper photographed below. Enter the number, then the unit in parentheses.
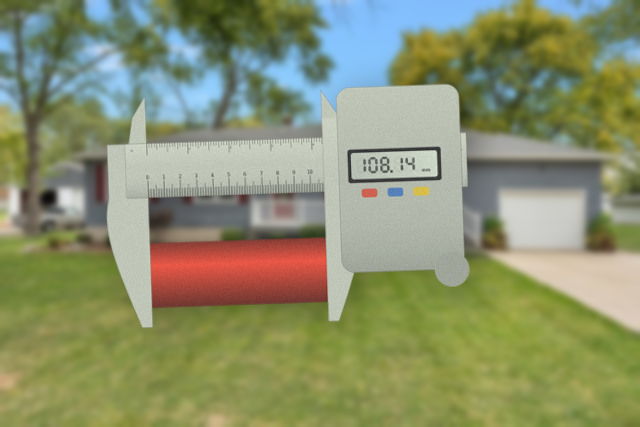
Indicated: 108.14 (mm)
